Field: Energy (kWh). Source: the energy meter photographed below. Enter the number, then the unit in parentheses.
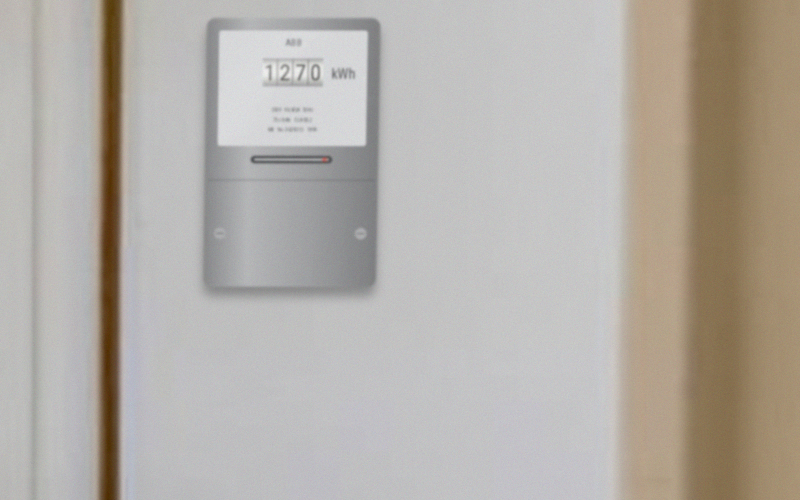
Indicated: 1270 (kWh)
